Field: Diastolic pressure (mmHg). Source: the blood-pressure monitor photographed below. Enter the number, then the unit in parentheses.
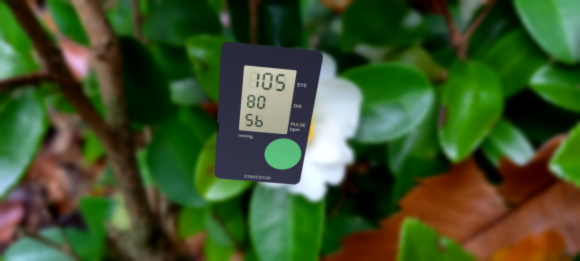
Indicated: 80 (mmHg)
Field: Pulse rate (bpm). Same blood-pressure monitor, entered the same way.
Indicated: 56 (bpm)
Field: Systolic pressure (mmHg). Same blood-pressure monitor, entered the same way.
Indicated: 105 (mmHg)
